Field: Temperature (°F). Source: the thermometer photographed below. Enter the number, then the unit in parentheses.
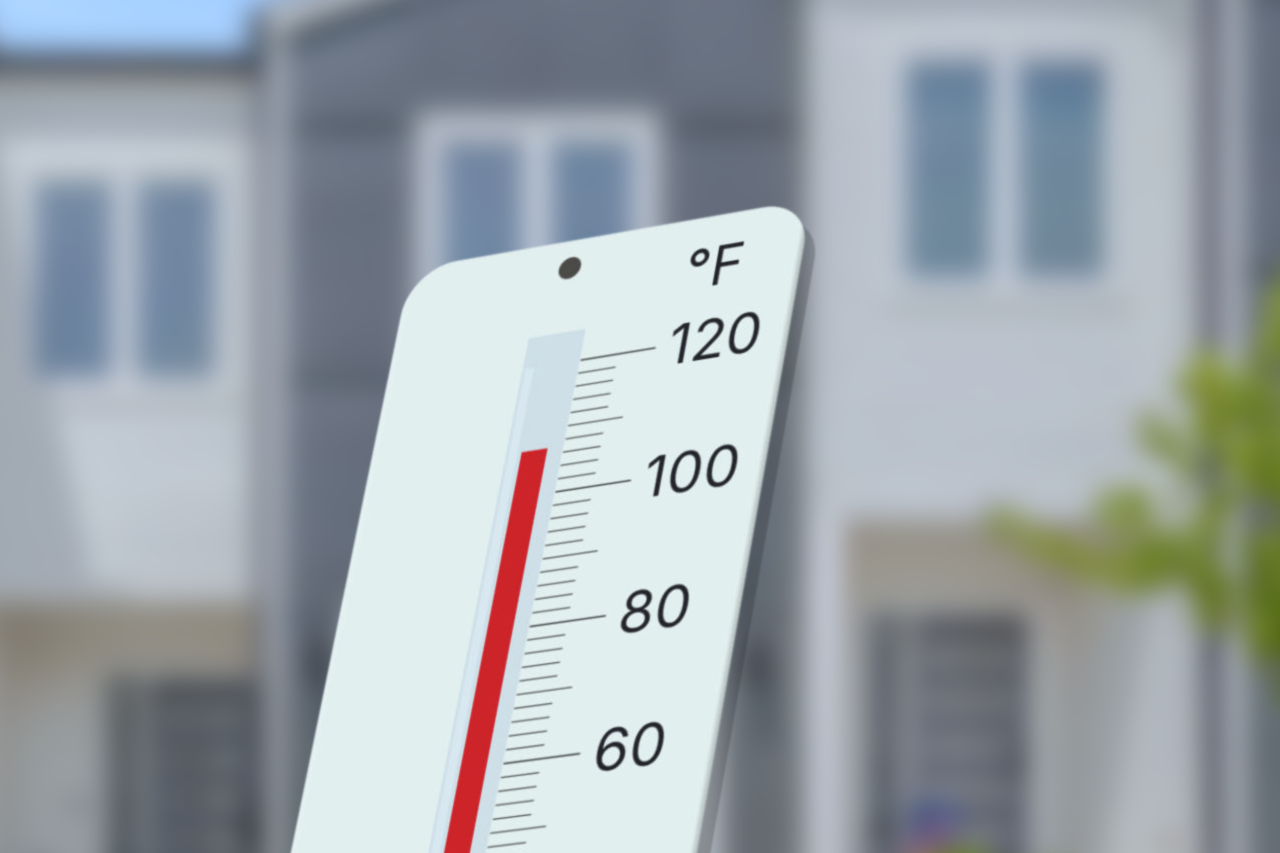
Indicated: 107 (°F)
